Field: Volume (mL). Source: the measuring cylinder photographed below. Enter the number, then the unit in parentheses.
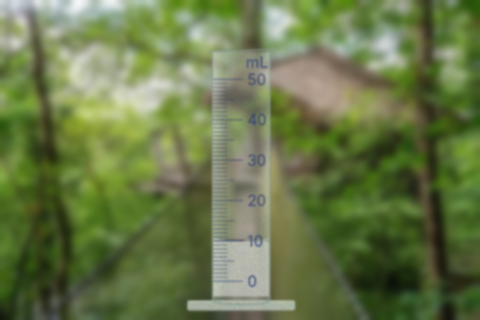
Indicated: 10 (mL)
